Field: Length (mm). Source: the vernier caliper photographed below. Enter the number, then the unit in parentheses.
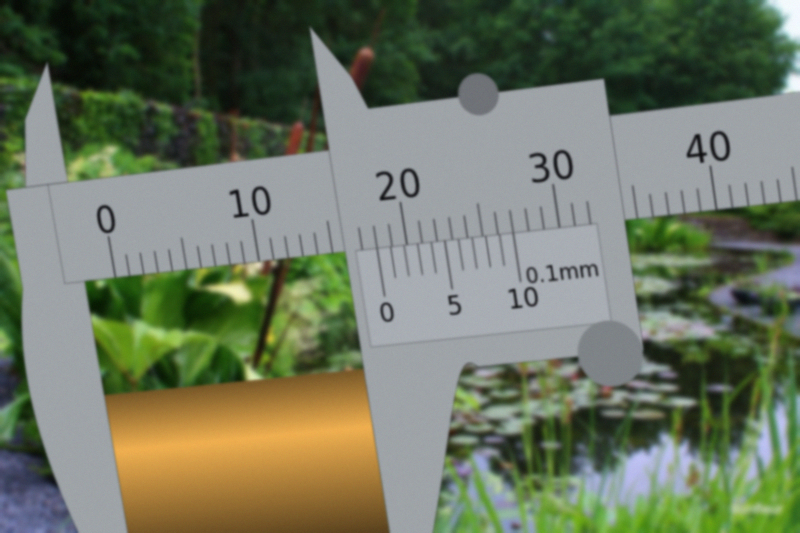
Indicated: 18.0 (mm)
